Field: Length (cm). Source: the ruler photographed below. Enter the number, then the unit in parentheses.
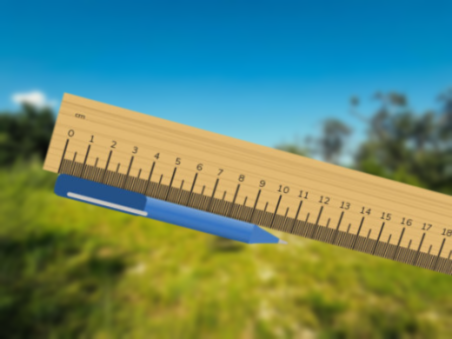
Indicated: 11 (cm)
